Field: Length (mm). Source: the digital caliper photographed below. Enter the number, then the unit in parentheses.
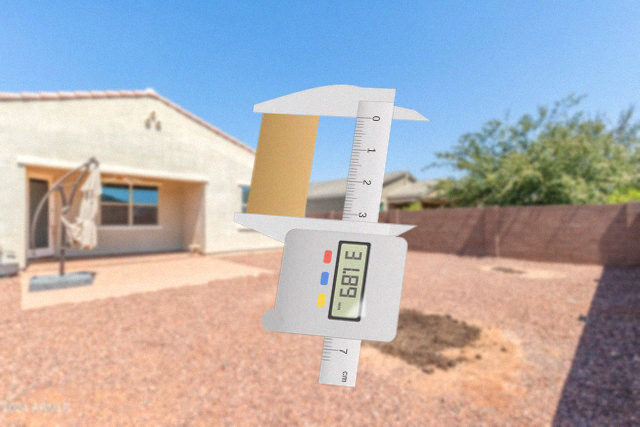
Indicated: 31.89 (mm)
